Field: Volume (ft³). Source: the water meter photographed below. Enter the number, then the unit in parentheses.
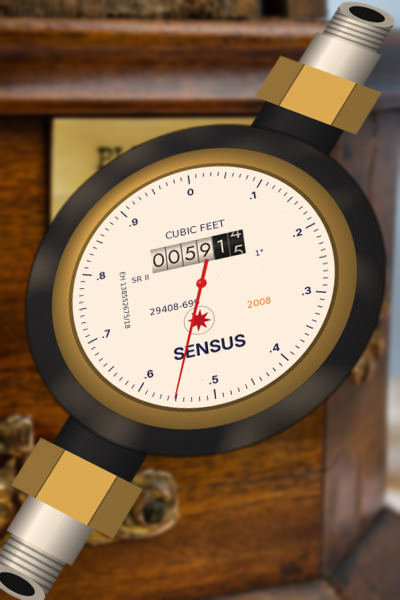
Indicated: 5914.55 (ft³)
